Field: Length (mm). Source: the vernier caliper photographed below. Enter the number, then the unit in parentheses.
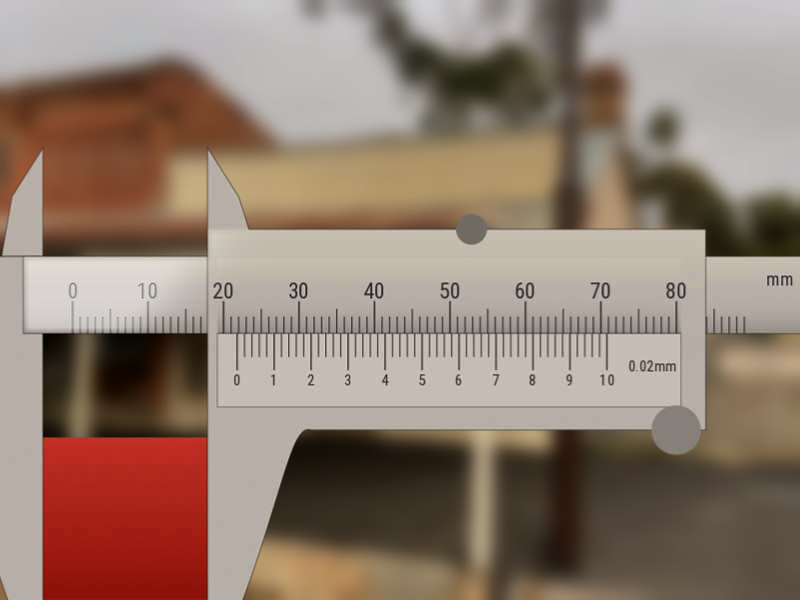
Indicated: 21.8 (mm)
